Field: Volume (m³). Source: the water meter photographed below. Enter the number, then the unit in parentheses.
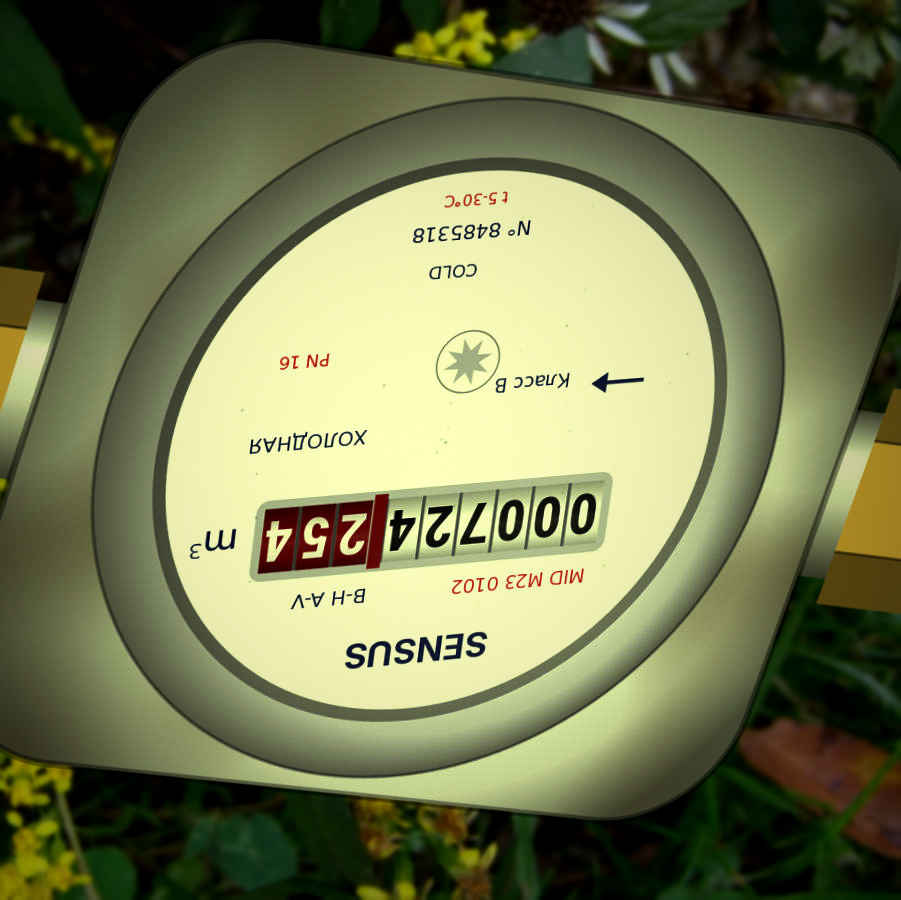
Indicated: 724.254 (m³)
